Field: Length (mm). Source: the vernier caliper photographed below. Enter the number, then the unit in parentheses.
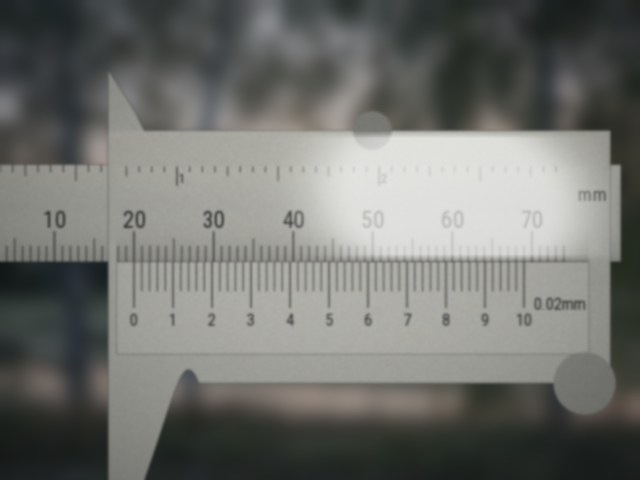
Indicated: 20.0 (mm)
